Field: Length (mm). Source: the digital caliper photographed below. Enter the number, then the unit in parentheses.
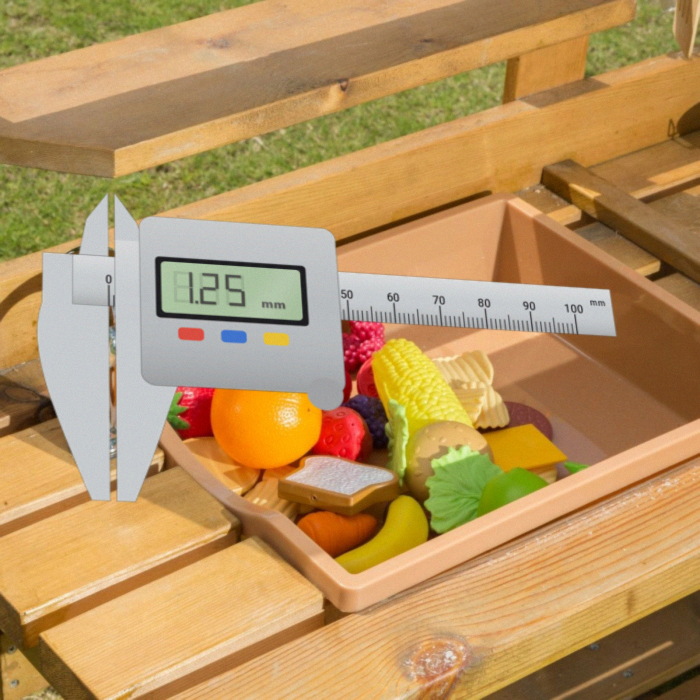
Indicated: 1.25 (mm)
